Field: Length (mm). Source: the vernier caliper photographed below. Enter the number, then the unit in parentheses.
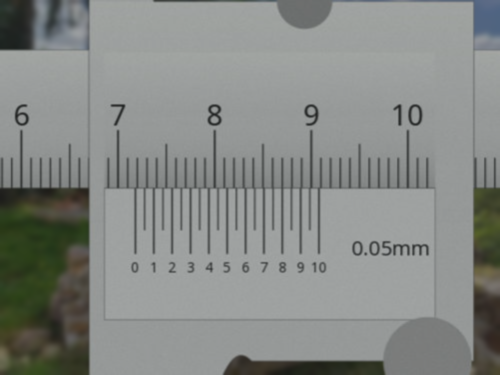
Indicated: 71.8 (mm)
